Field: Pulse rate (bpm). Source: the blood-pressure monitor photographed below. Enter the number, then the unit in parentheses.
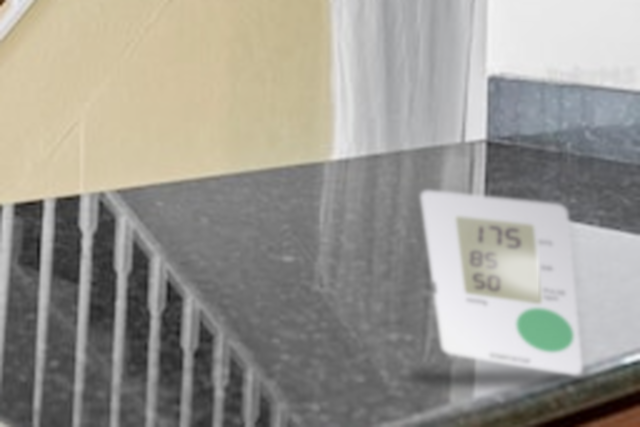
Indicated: 50 (bpm)
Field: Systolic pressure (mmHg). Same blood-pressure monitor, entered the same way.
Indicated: 175 (mmHg)
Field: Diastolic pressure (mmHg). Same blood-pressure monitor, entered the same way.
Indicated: 85 (mmHg)
